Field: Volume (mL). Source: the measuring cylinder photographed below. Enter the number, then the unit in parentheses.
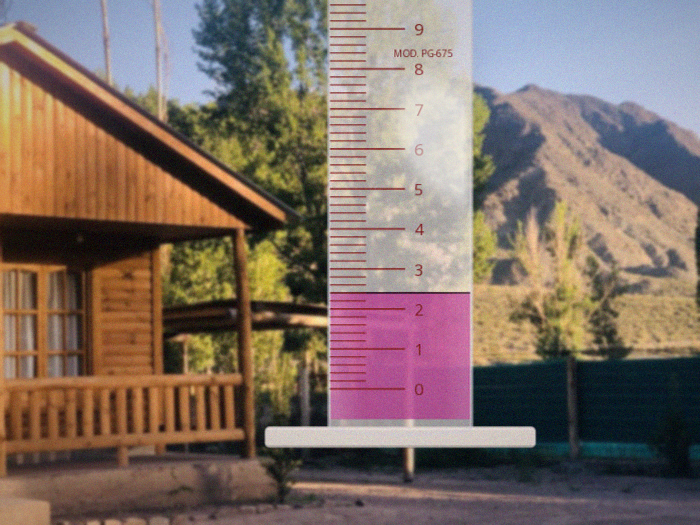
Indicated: 2.4 (mL)
